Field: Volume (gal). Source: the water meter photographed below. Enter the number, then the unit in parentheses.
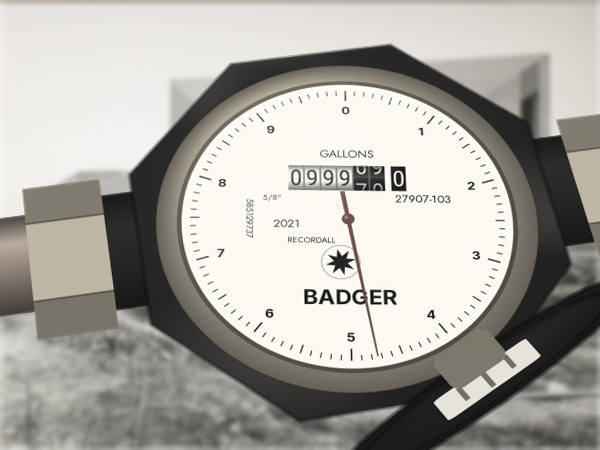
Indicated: 999694.7 (gal)
